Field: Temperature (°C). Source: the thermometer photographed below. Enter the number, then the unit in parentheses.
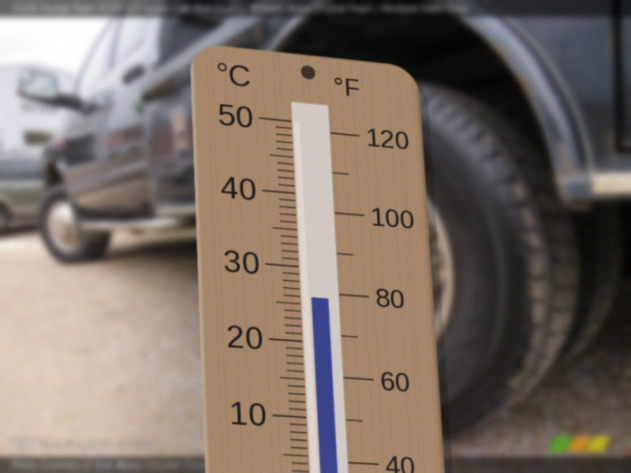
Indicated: 26 (°C)
